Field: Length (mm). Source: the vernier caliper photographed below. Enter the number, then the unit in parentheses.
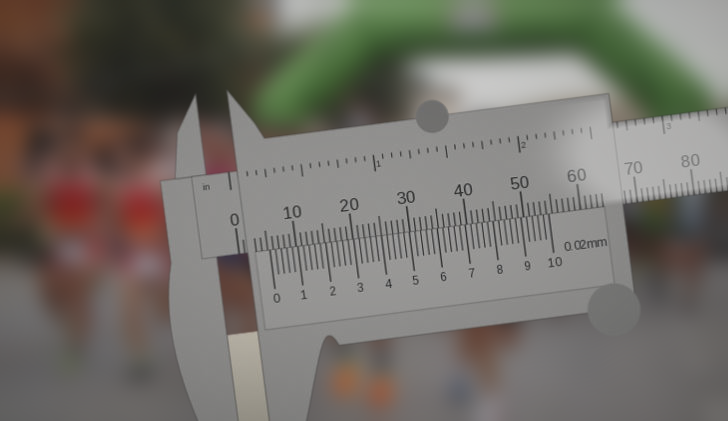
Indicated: 5.4 (mm)
